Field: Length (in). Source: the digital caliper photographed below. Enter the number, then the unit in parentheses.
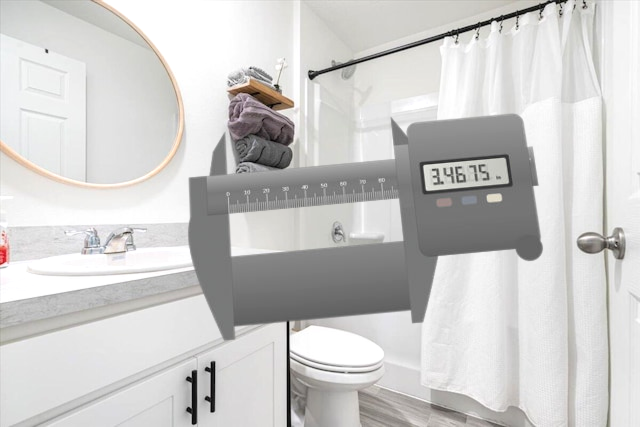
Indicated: 3.4675 (in)
